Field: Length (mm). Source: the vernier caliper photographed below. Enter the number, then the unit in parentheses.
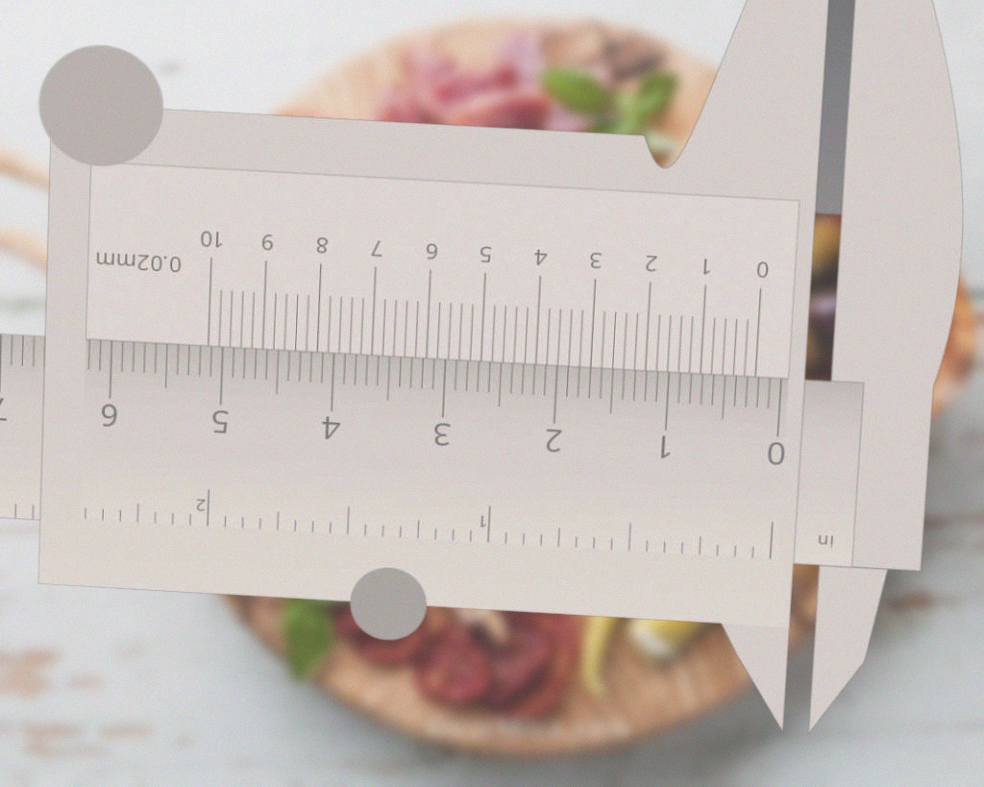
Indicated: 2.3 (mm)
